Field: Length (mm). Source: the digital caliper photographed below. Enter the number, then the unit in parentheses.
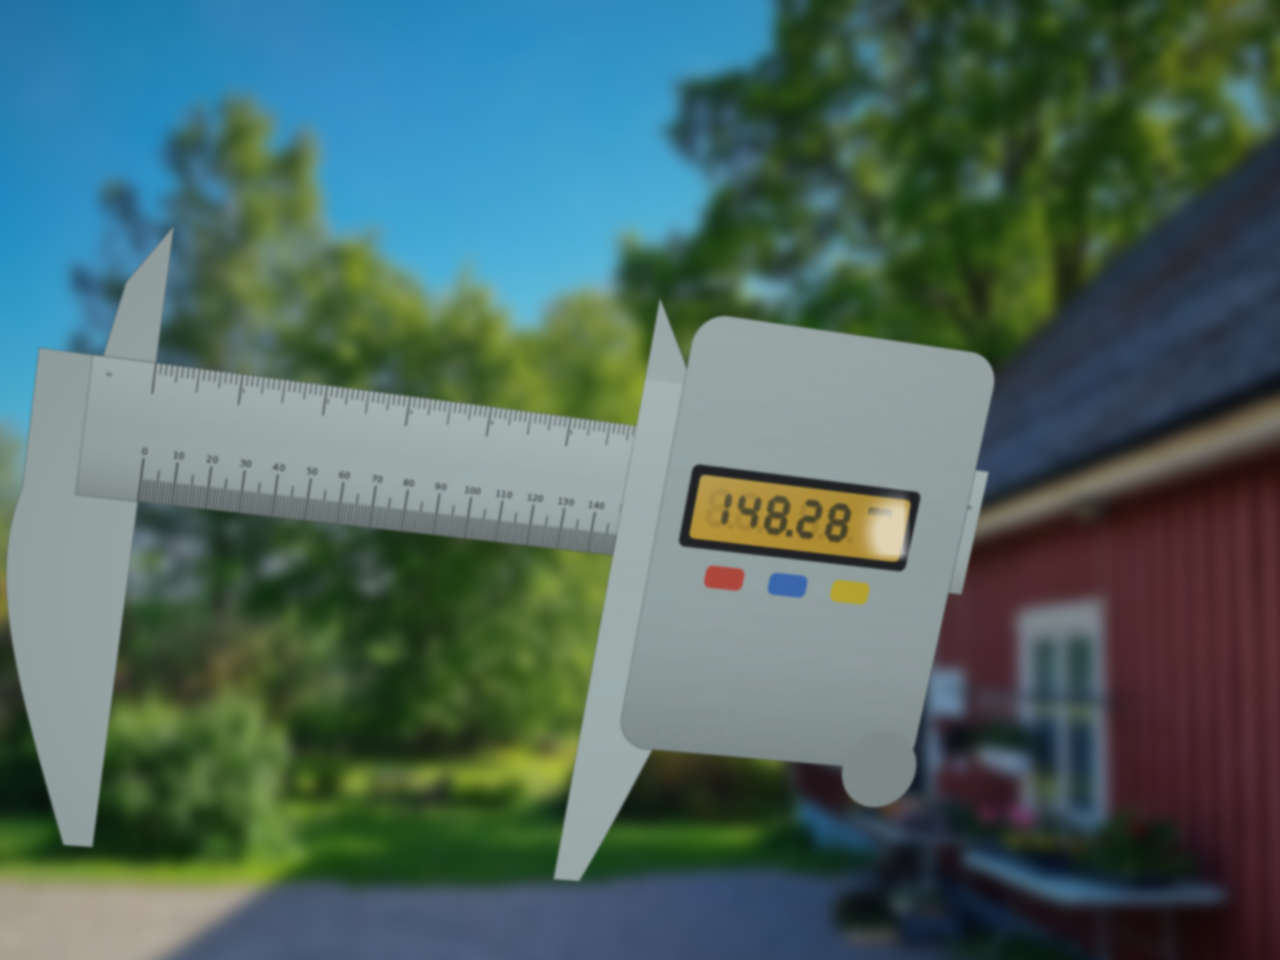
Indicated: 148.28 (mm)
